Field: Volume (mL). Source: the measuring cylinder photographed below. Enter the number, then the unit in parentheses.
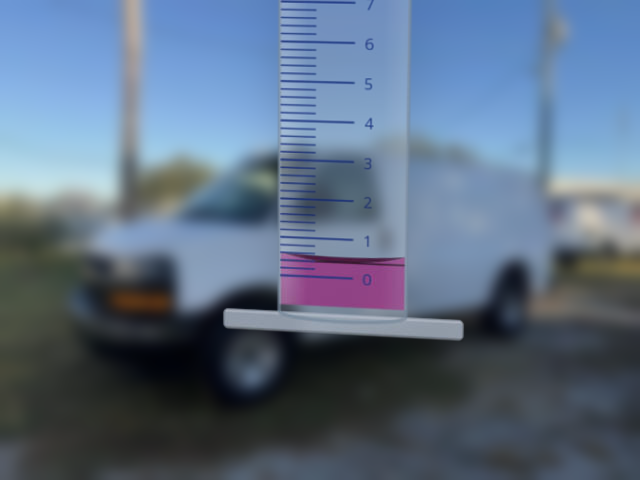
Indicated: 0.4 (mL)
